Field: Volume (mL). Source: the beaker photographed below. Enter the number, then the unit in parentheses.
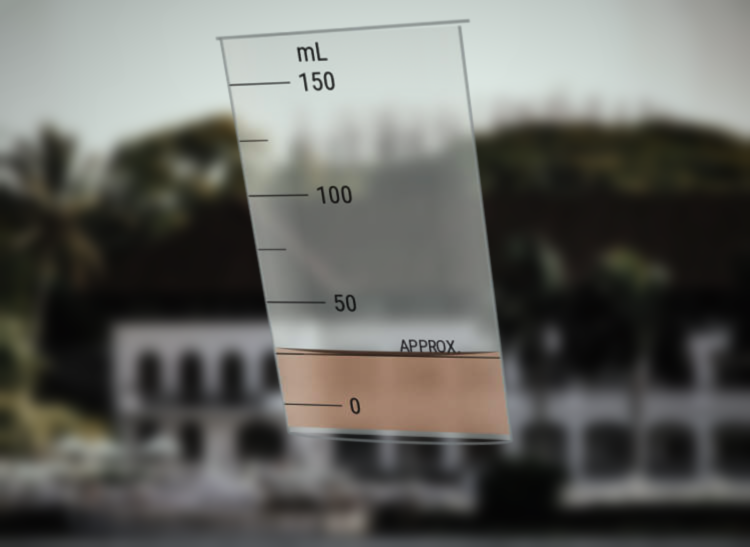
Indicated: 25 (mL)
